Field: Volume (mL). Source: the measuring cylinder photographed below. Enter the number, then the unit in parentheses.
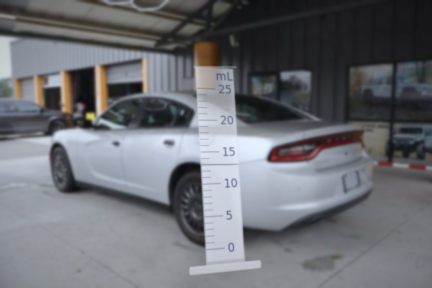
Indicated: 13 (mL)
